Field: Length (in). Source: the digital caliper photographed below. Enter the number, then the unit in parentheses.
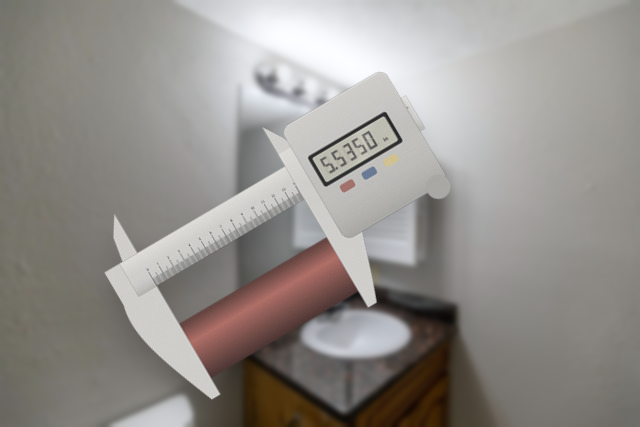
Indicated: 5.5350 (in)
